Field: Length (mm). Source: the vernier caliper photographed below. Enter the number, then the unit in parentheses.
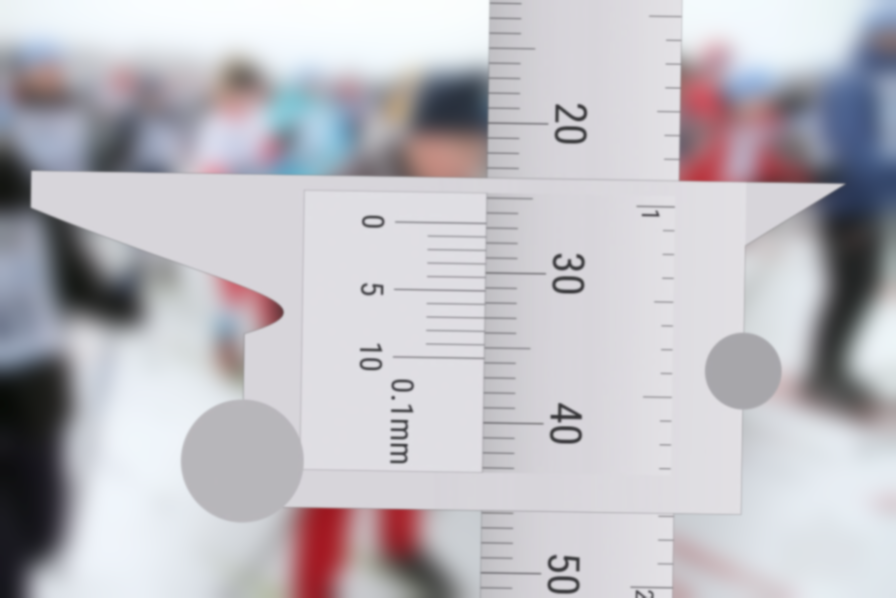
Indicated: 26.7 (mm)
